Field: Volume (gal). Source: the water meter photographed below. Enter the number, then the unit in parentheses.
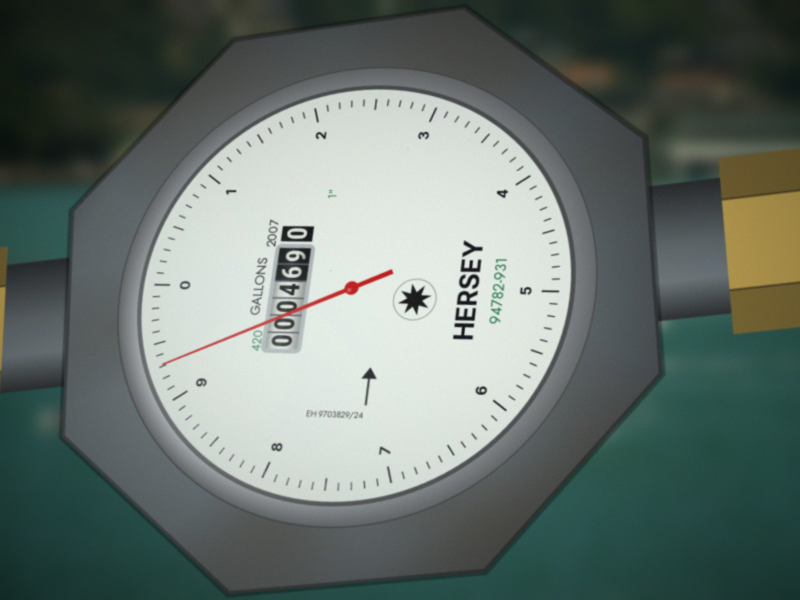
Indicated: 4689.3 (gal)
